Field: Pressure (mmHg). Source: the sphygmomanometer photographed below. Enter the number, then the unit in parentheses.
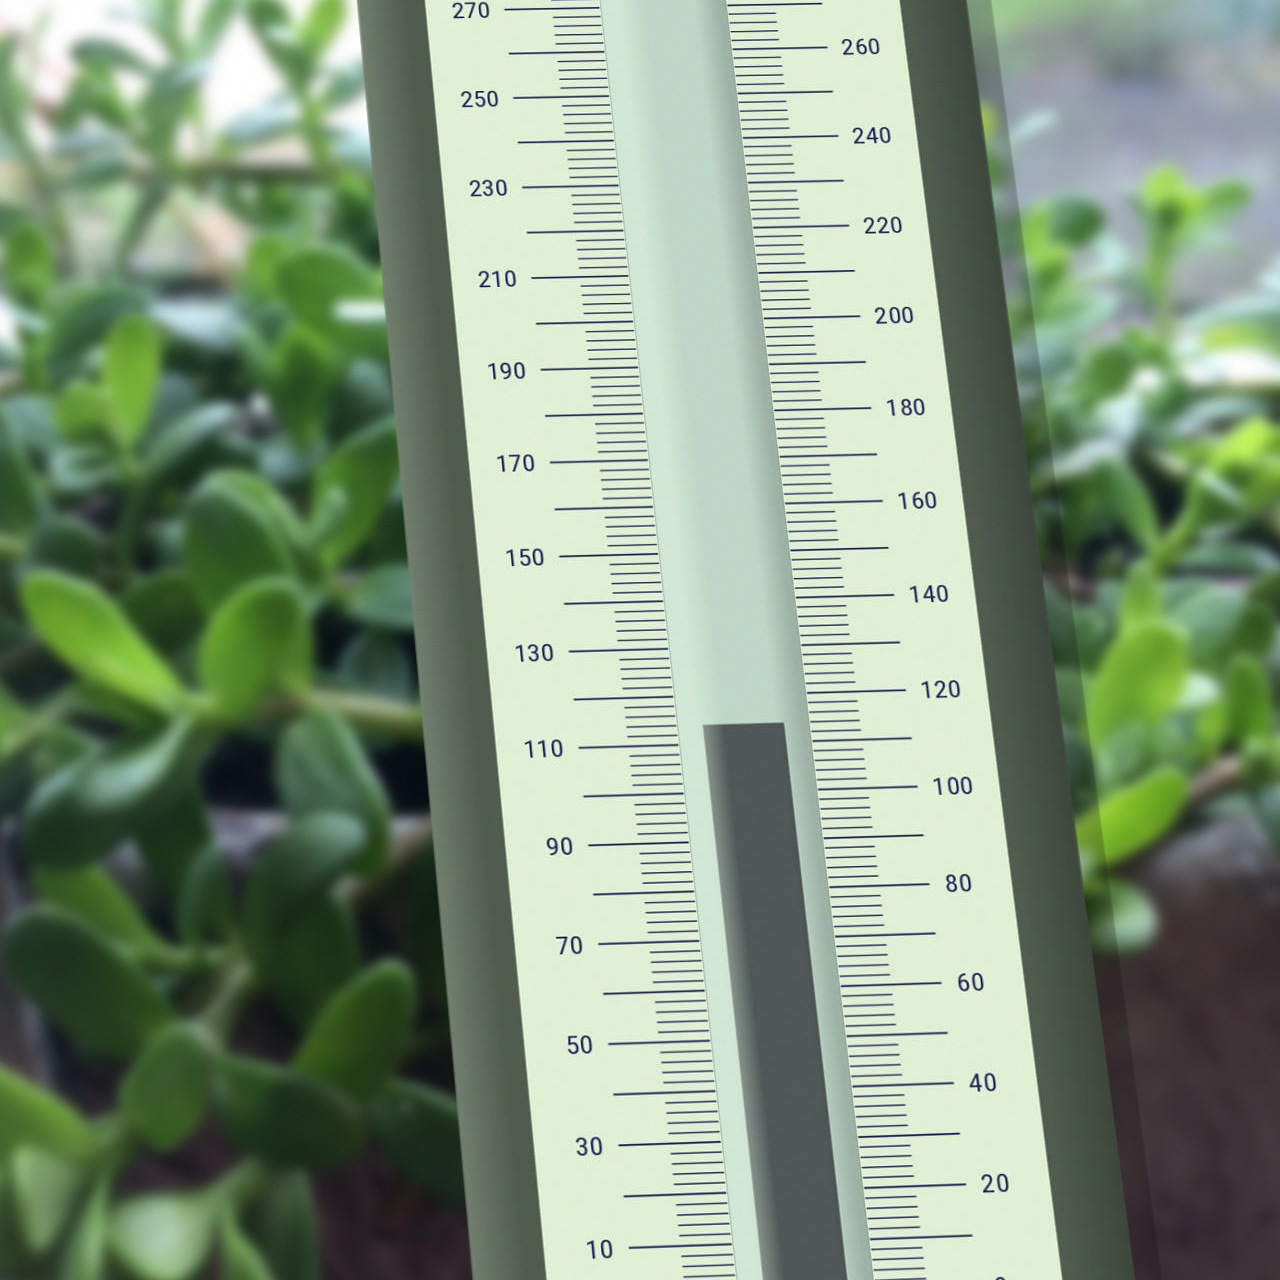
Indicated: 114 (mmHg)
